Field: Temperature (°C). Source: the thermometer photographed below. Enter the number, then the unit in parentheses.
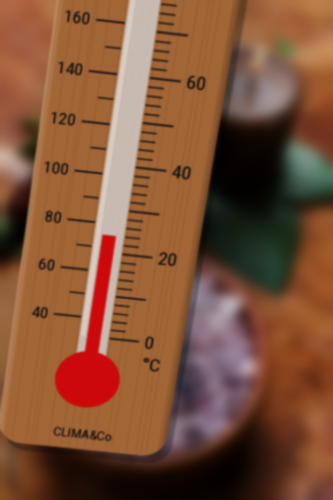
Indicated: 24 (°C)
